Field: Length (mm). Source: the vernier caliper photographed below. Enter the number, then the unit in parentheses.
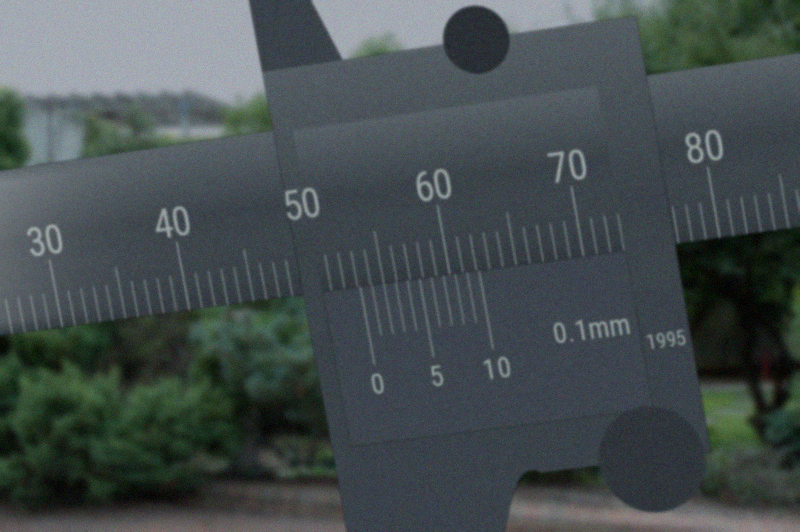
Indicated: 53.2 (mm)
